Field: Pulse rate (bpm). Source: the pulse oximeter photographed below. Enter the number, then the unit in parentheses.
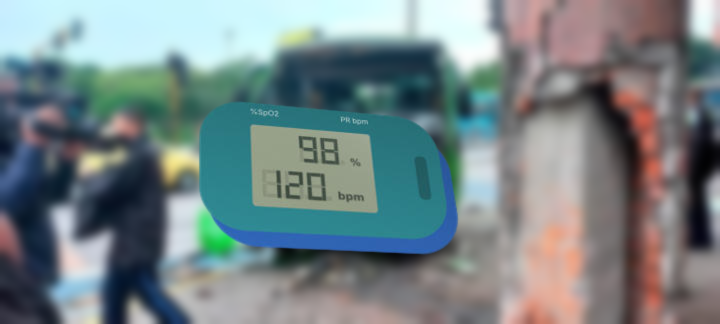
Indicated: 120 (bpm)
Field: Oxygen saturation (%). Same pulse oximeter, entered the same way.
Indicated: 98 (%)
